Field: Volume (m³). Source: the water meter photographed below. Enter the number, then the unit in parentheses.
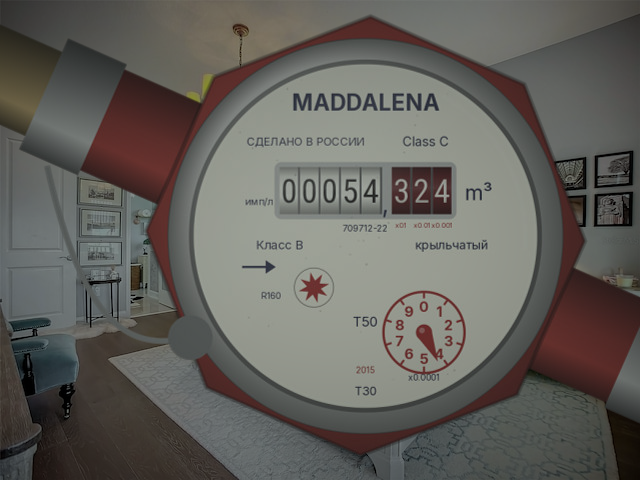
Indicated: 54.3244 (m³)
